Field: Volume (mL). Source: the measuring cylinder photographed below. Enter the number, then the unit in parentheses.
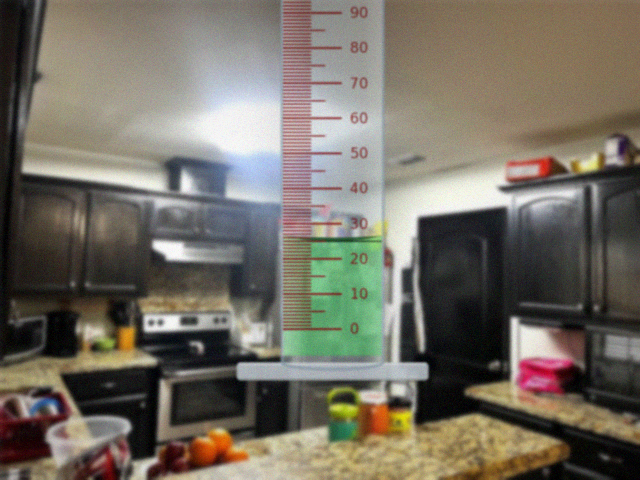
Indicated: 25 (mL)
